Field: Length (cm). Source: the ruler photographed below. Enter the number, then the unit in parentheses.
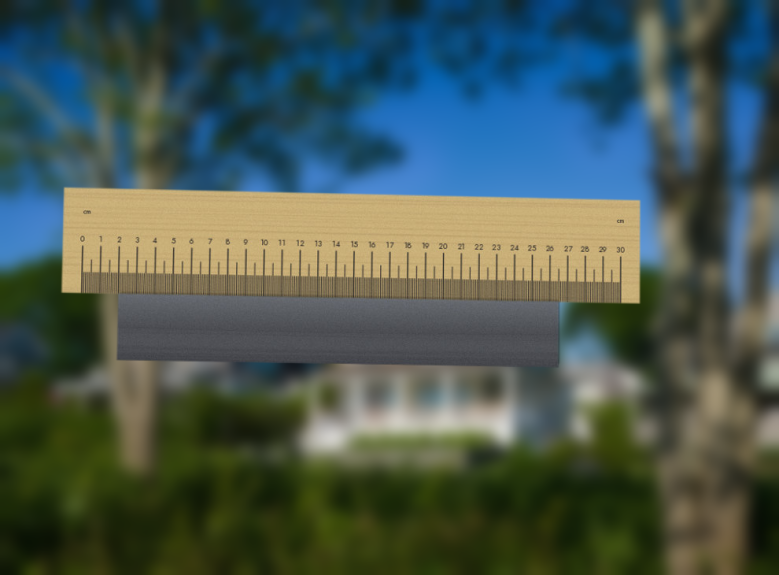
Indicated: 24.5 (cm)
